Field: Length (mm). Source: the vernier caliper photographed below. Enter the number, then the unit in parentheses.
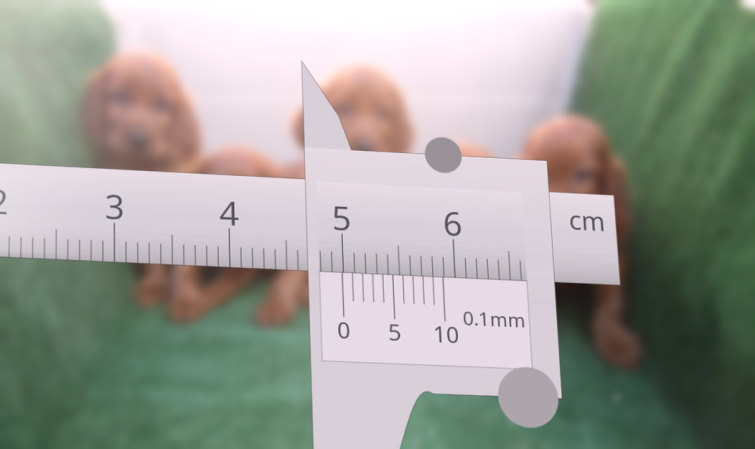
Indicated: 49.9 (mm)
